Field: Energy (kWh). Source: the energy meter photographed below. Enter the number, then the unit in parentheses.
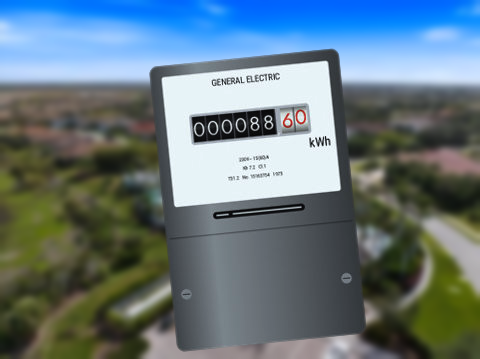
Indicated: 88.60 (kWh)
